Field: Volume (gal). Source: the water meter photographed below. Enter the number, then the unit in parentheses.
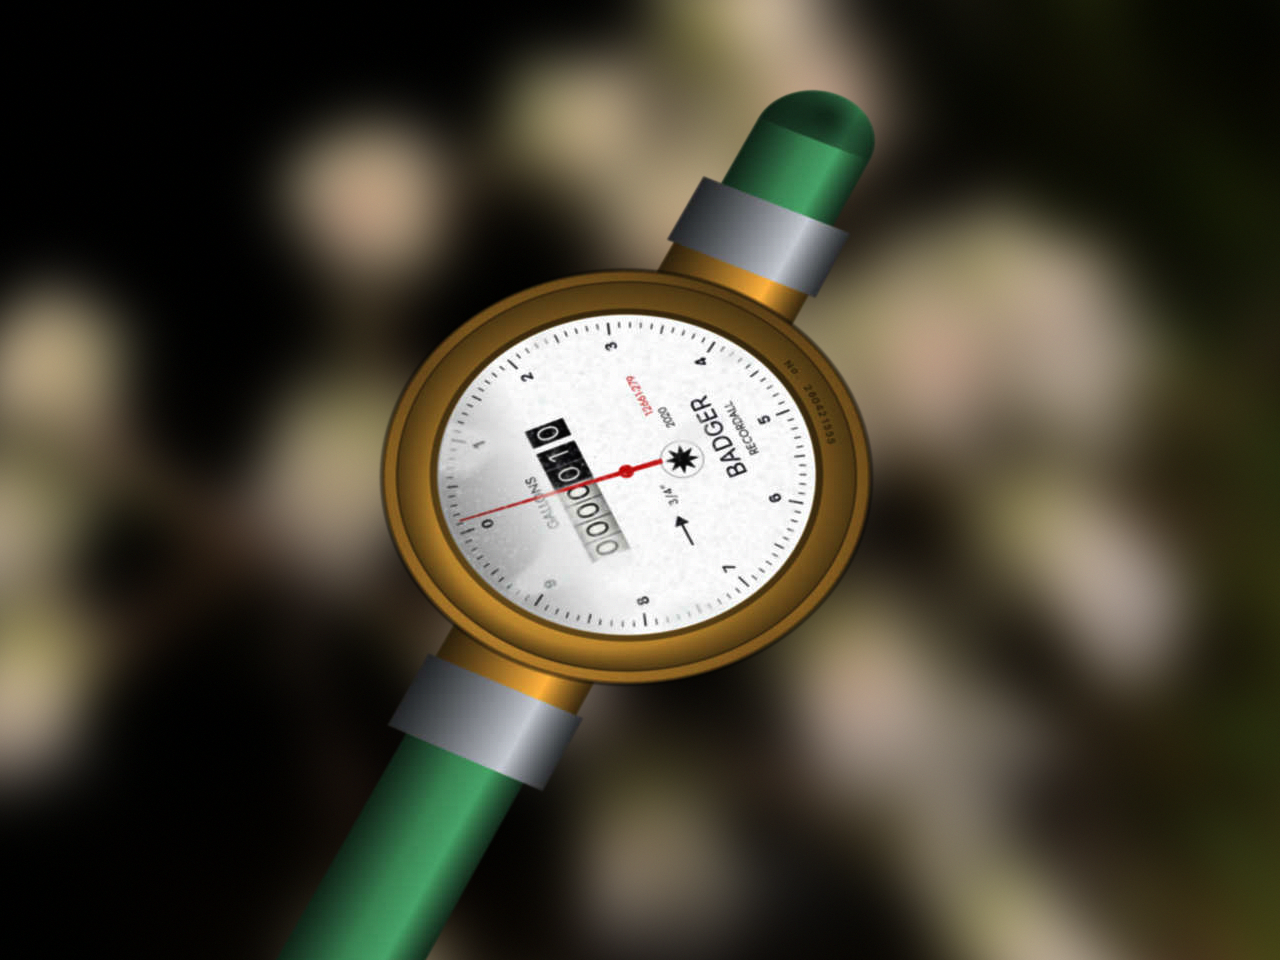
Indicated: 10.1 (gal)
